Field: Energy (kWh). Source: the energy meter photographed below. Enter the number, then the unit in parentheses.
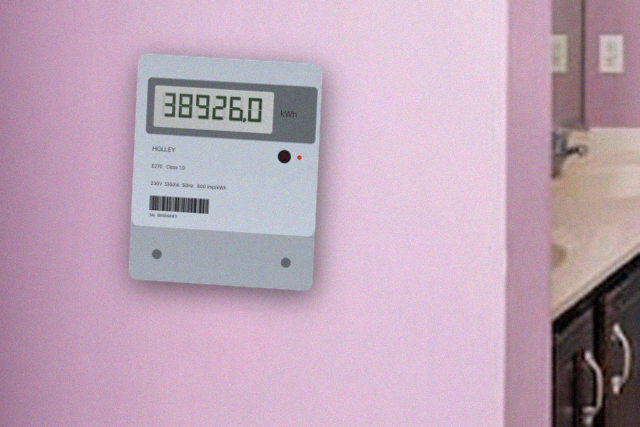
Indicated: 38926.0 (kWh)
